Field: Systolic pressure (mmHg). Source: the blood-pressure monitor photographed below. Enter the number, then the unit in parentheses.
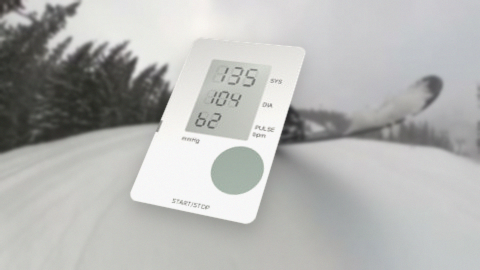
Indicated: 135 (mmHg)
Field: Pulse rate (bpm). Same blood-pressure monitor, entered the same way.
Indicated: 62 (bpm)
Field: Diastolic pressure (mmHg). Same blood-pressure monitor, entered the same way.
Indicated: 104 (mmHg)
